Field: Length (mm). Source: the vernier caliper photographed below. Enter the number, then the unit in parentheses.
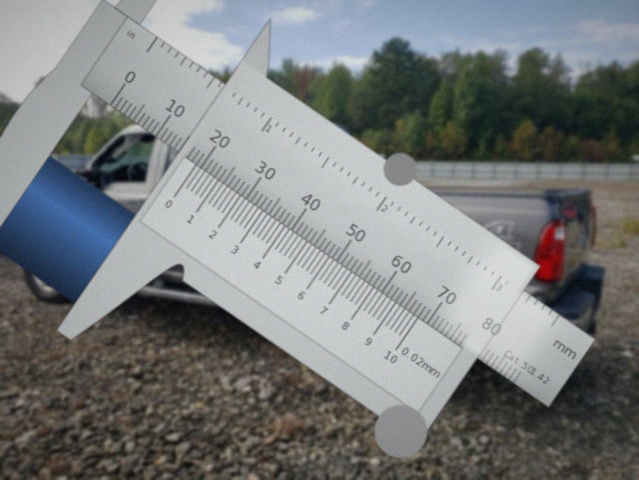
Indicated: 19.0 (mm)
